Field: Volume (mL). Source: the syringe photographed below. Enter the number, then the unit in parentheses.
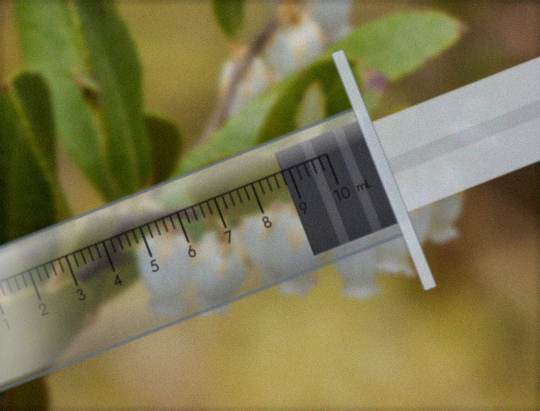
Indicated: 8.8 (mL)
